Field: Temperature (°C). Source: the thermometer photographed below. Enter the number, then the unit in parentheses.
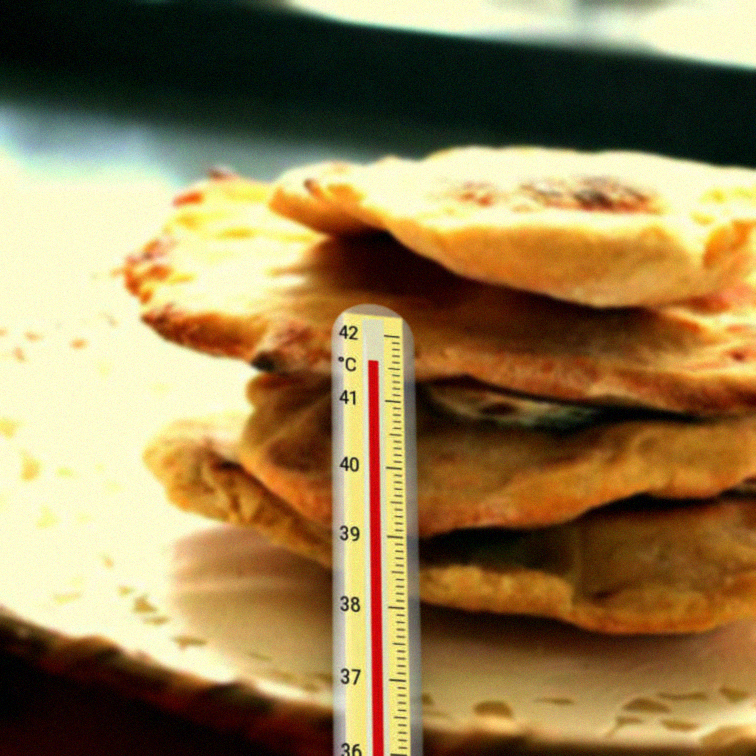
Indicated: 41.6 (°C)
